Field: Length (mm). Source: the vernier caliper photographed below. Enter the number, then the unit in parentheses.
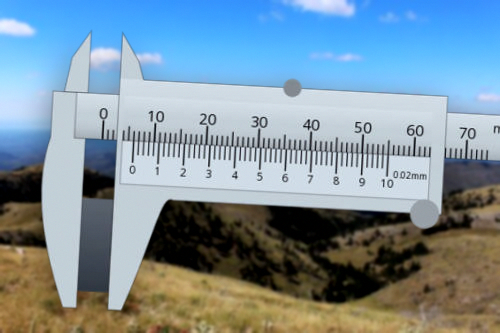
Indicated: 6.0 (mm)
